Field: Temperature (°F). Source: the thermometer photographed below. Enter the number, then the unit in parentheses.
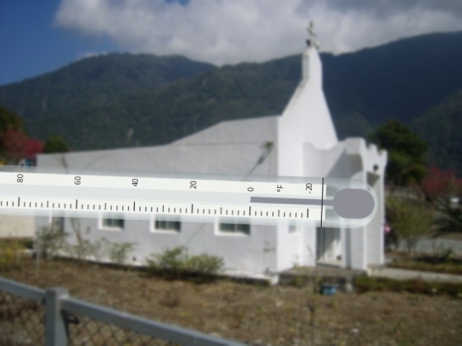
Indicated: 0 (°F)
